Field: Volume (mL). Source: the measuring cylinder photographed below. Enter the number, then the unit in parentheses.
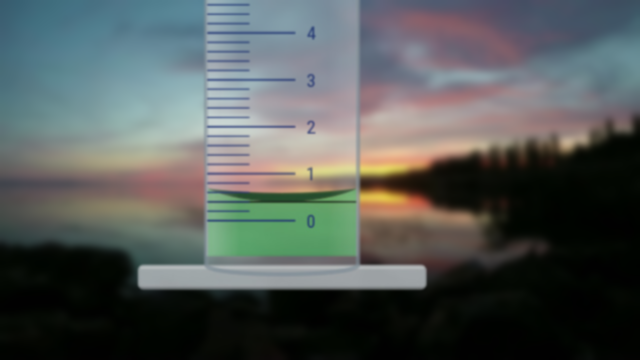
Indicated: 0.4 (mL)
